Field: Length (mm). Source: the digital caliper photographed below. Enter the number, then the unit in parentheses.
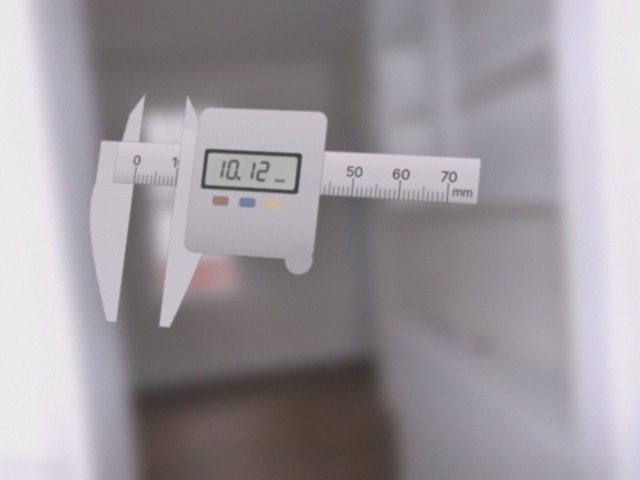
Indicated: 10.12 (mm)
